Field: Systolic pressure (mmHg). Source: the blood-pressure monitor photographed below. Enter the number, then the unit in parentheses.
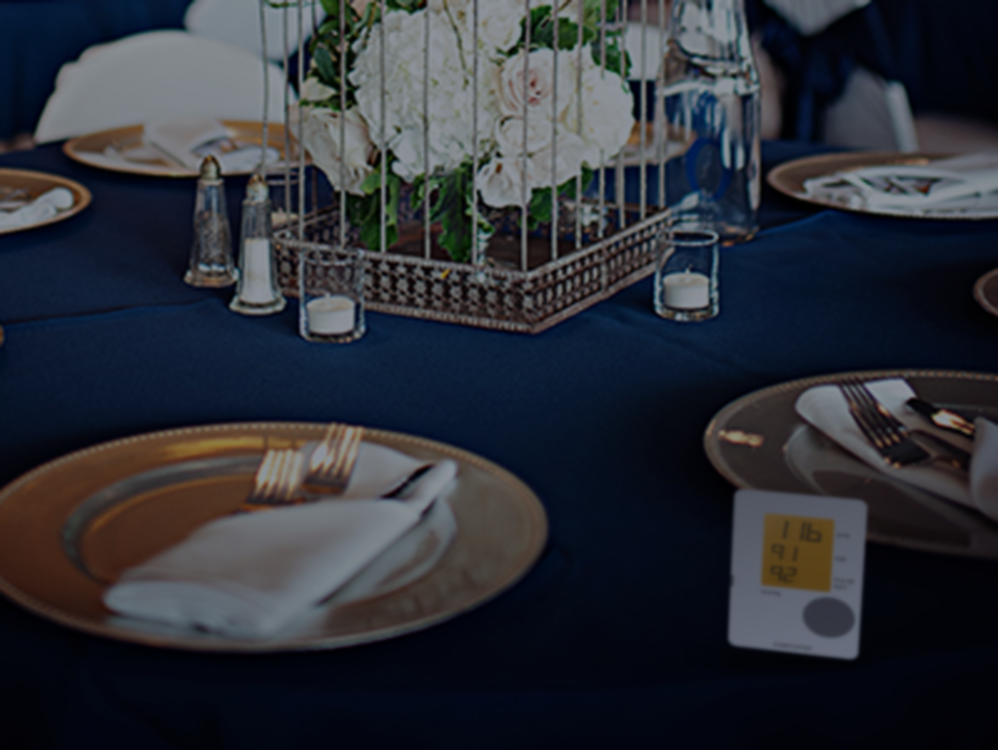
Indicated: 116 (mmHg)
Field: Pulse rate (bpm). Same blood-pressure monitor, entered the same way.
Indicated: 92 (bpm)
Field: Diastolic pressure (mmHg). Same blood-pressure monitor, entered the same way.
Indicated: 91 (mmHg)
